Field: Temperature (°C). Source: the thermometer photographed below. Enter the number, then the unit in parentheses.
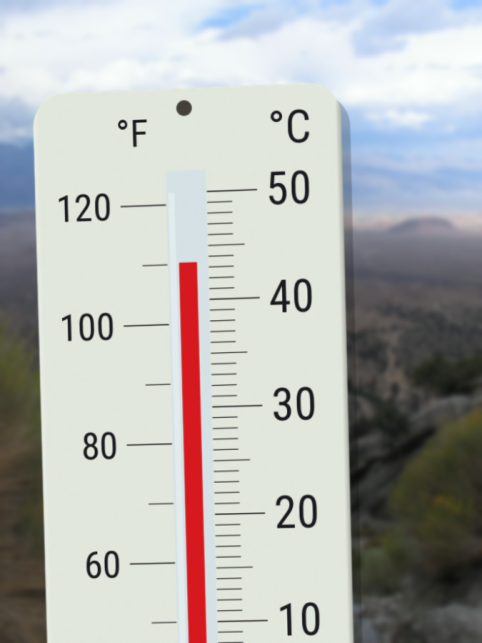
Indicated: 43.5 (°C)
